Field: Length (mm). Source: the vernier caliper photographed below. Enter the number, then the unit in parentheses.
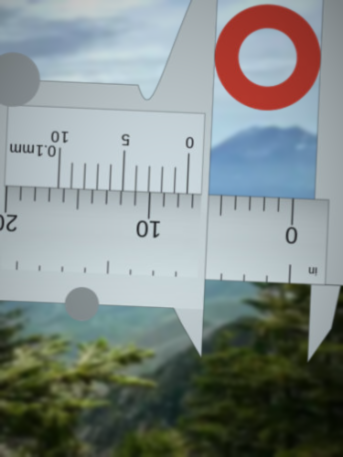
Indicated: 7.4 (mm)
